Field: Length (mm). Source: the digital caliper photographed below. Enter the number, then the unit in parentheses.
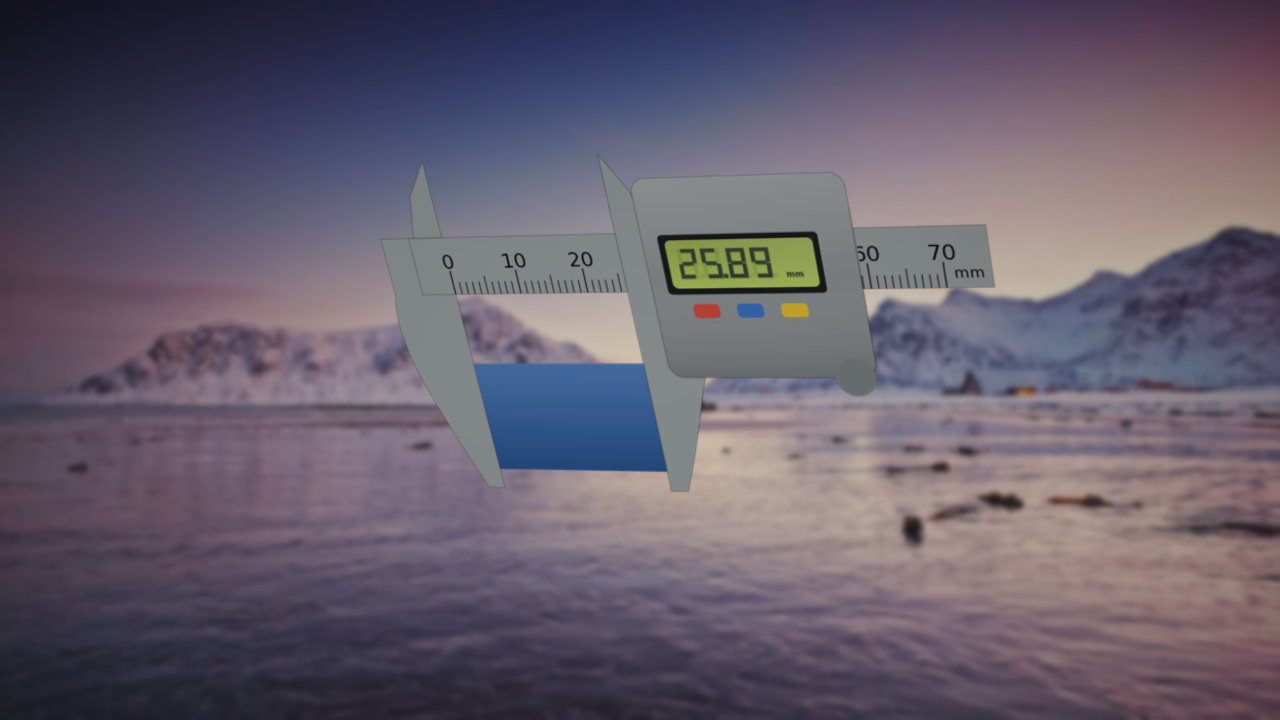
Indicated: 25.89 (mm)
